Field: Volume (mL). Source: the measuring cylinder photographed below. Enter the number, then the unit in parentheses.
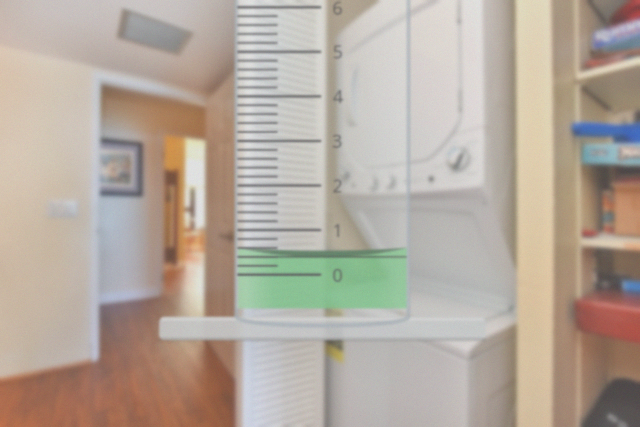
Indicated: 0.4 (mL)
